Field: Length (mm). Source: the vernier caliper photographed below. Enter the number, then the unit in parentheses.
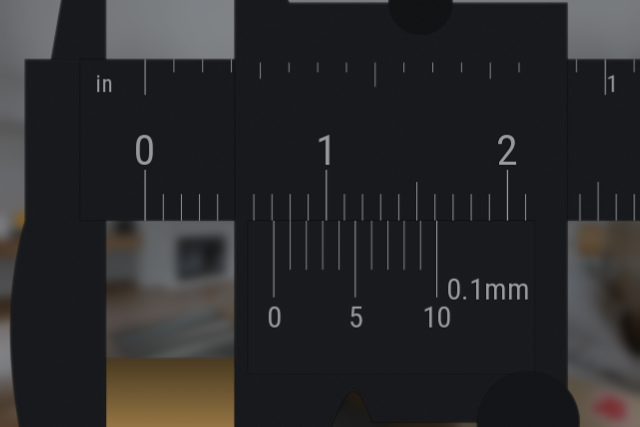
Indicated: 7.1 (mm)
